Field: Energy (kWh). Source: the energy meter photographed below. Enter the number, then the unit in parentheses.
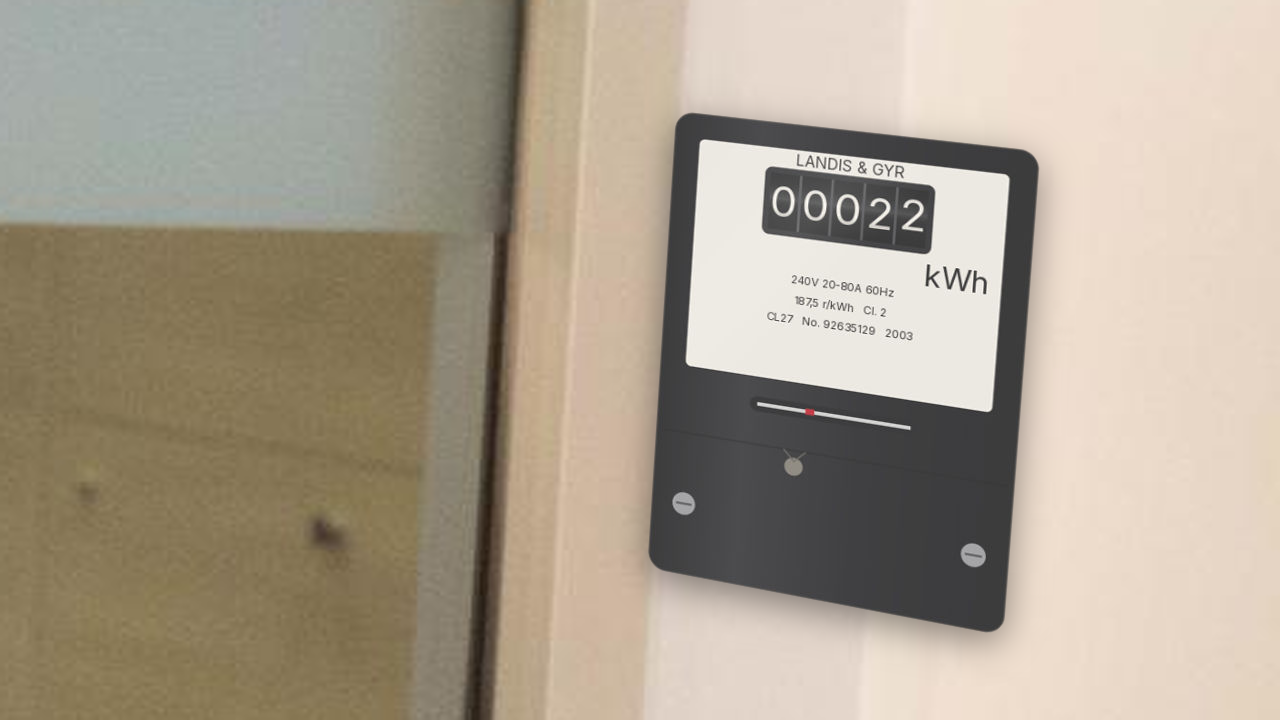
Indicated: 22 (kWh)
